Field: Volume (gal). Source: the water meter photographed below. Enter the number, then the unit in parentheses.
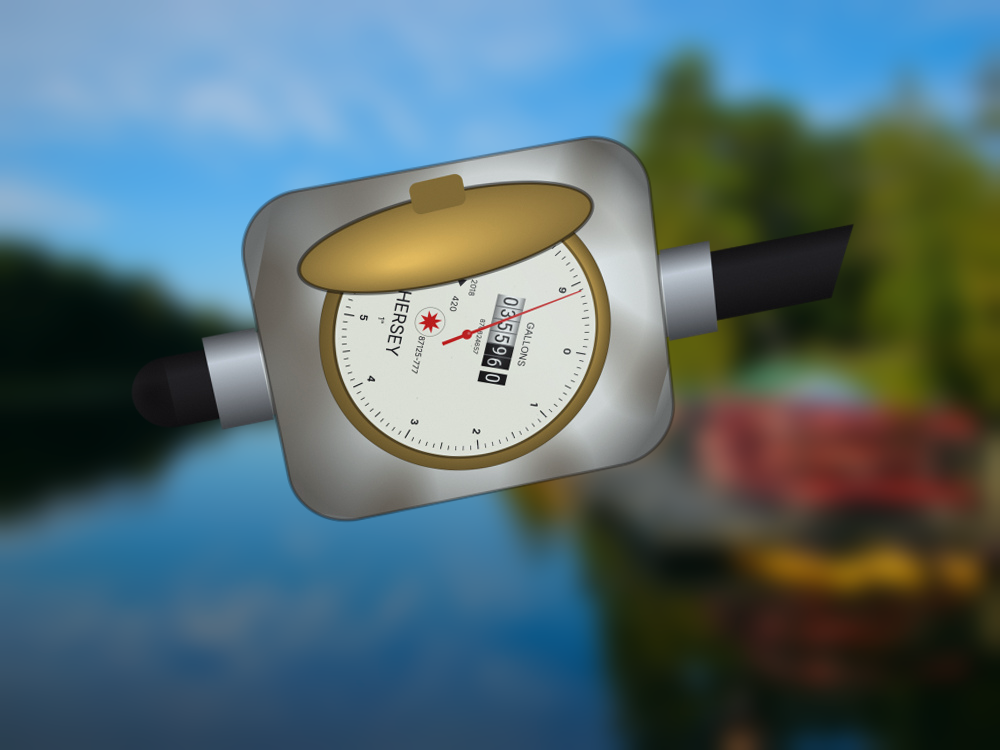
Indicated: 355959.1 (gal)
